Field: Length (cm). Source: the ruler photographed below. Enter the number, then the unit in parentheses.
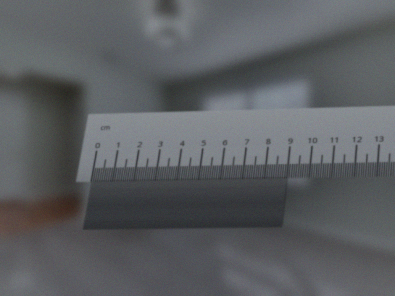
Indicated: 9 (cm)
